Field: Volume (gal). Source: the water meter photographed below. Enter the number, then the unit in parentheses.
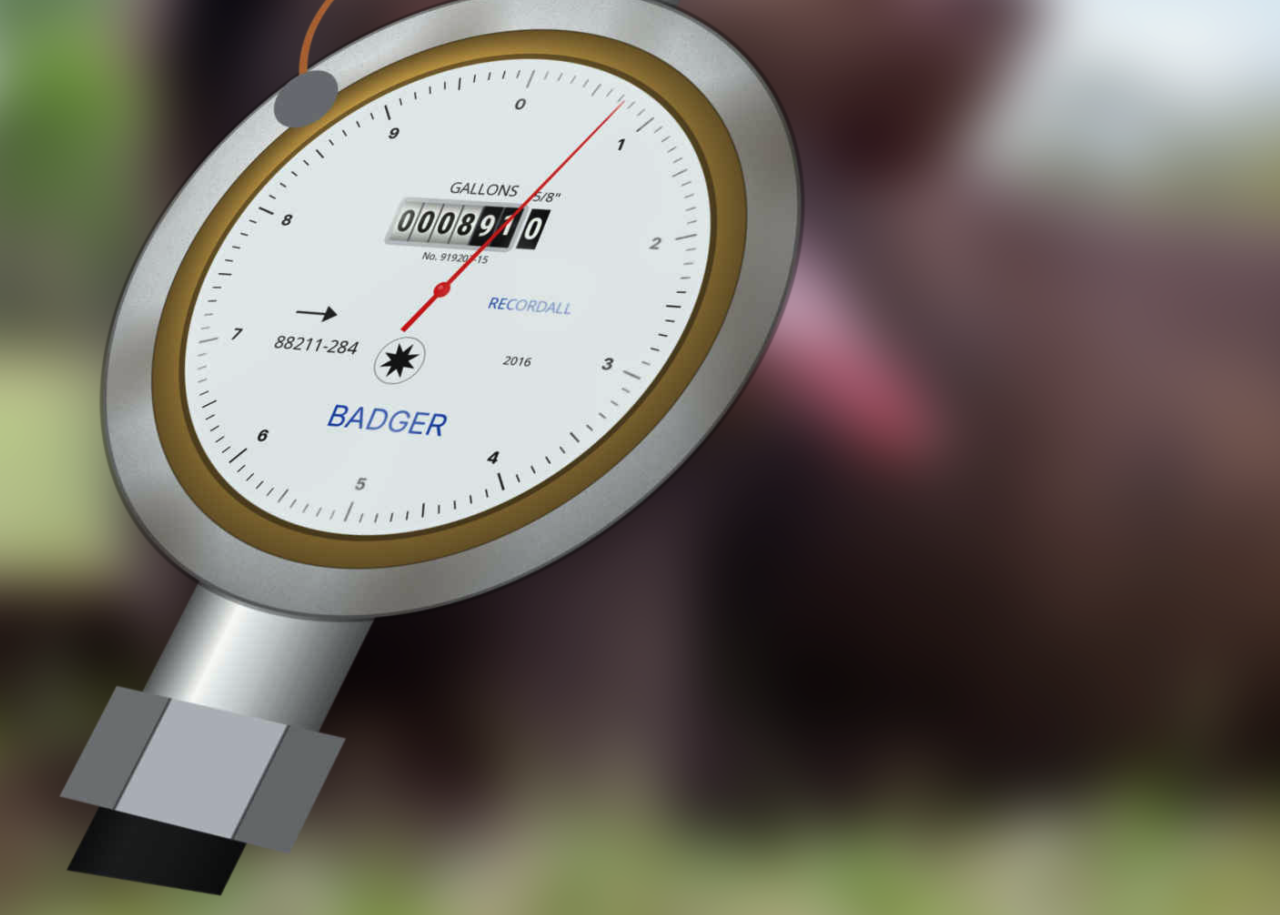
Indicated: 8910.7 (gal)
